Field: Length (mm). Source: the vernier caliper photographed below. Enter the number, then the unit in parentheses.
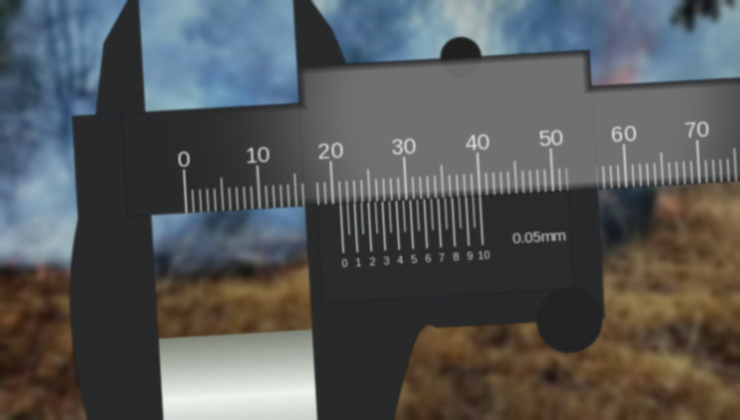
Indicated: 21.0 (mm)
